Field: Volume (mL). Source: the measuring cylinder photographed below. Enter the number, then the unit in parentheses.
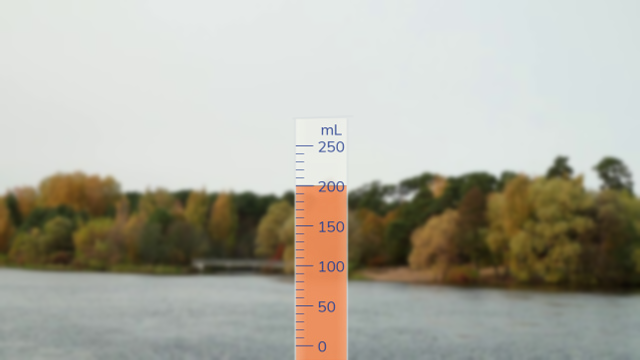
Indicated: 200 (mL)
